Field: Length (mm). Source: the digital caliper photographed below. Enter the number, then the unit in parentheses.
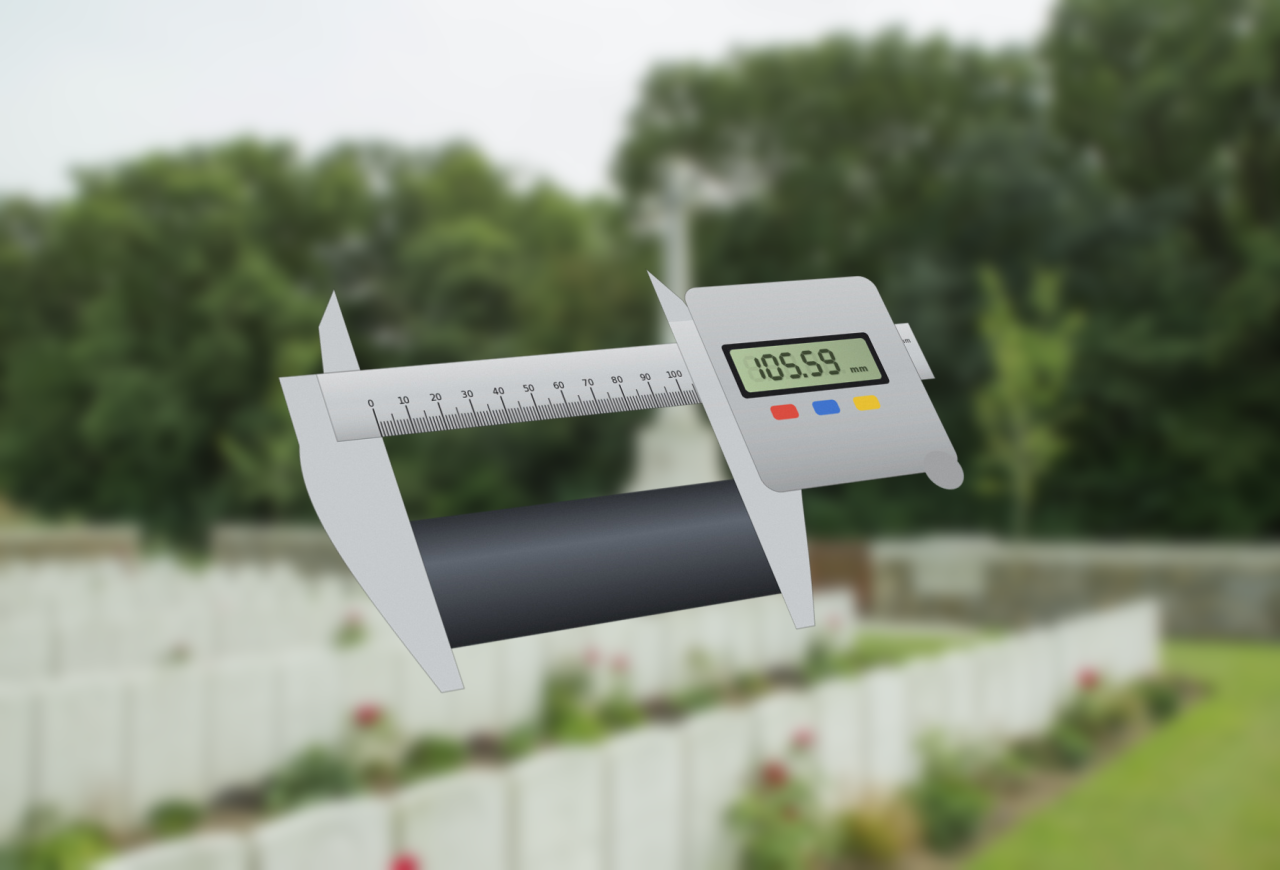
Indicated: 105.59 (mm)
